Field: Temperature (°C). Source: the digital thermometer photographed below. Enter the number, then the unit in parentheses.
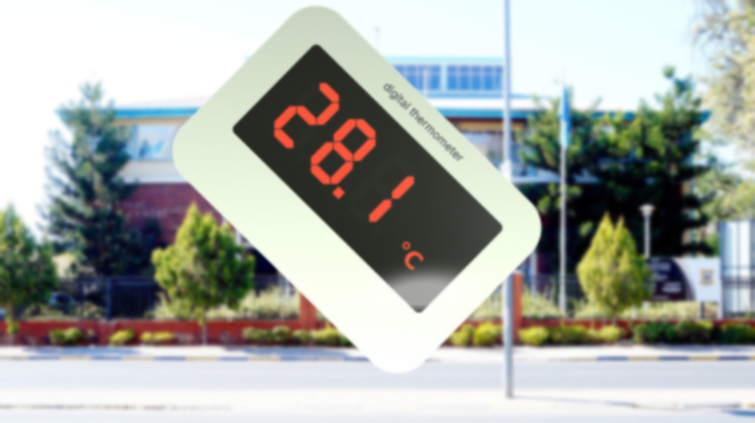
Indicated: 28.1 (°C)
